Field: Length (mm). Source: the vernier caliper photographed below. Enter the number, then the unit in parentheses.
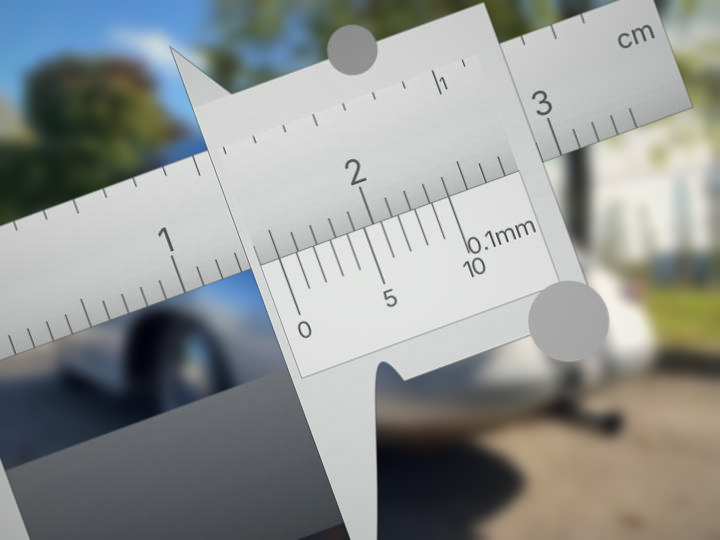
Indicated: 15.0 (mm)
